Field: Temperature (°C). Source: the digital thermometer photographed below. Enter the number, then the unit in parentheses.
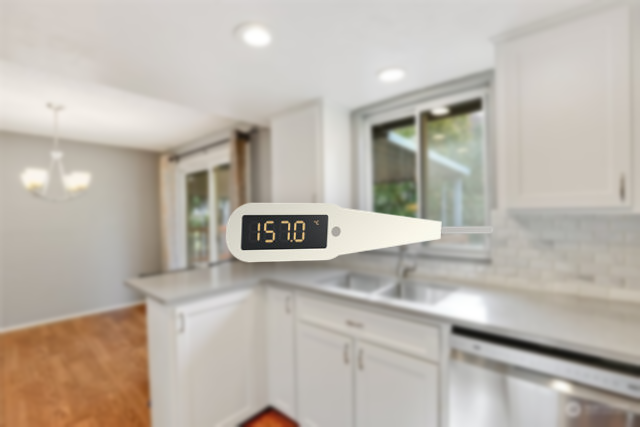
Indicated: 157.0 (°C)
